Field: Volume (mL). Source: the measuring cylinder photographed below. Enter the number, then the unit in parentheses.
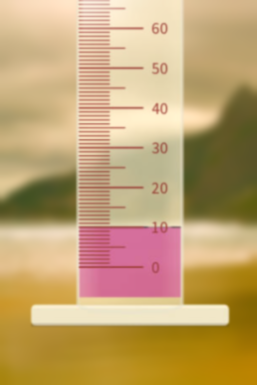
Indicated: 10 (mL)
